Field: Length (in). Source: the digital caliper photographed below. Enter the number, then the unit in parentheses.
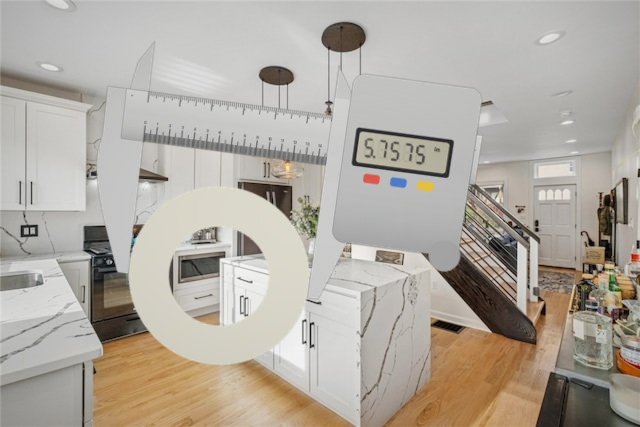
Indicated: 5.7575 (in)
